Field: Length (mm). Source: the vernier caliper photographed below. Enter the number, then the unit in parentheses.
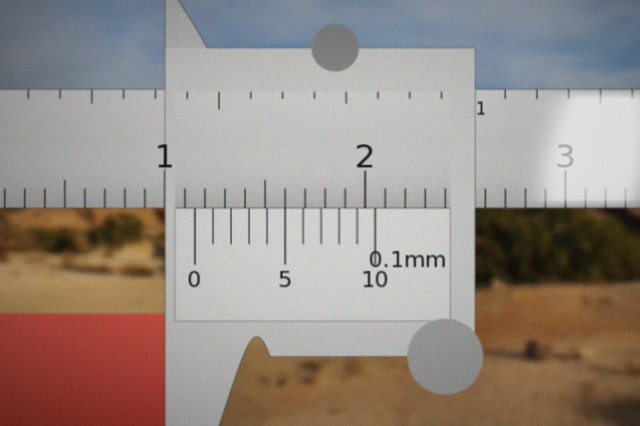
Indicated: 11.5 (mm)
